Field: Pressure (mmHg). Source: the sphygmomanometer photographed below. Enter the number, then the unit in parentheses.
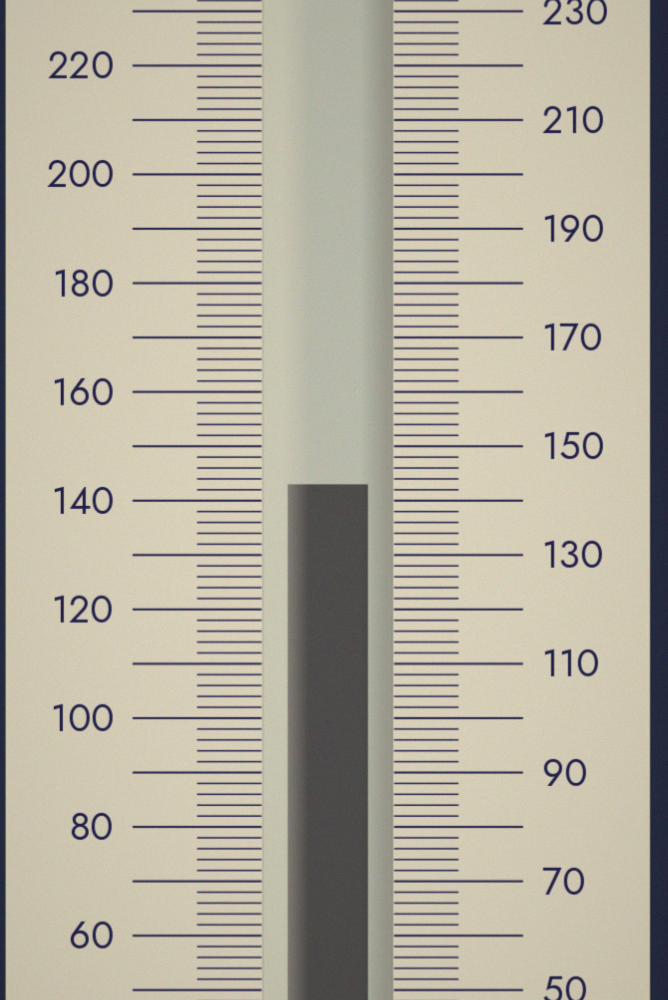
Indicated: 143 (mmHg)
